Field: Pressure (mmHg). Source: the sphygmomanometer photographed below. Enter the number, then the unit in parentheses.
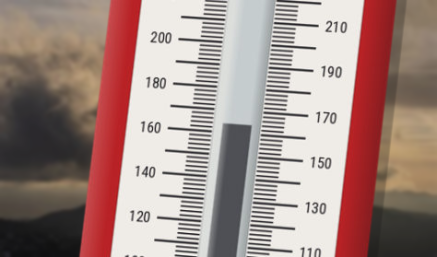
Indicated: 164 (mmHg)
